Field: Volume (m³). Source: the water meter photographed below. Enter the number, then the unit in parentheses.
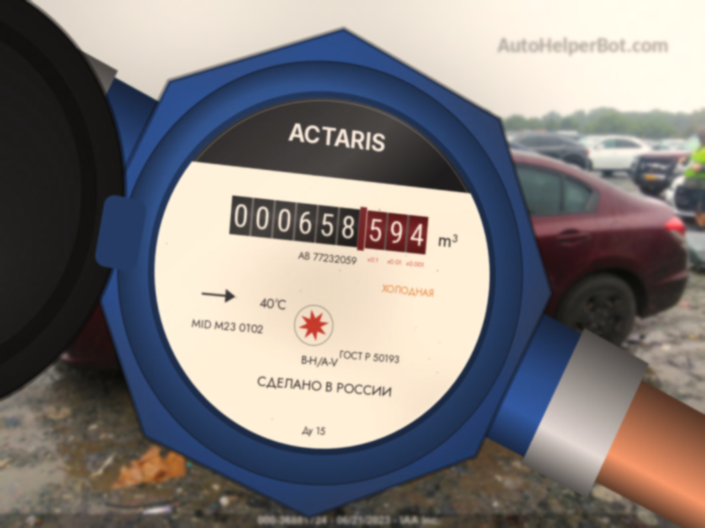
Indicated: 658.594 (m³)
